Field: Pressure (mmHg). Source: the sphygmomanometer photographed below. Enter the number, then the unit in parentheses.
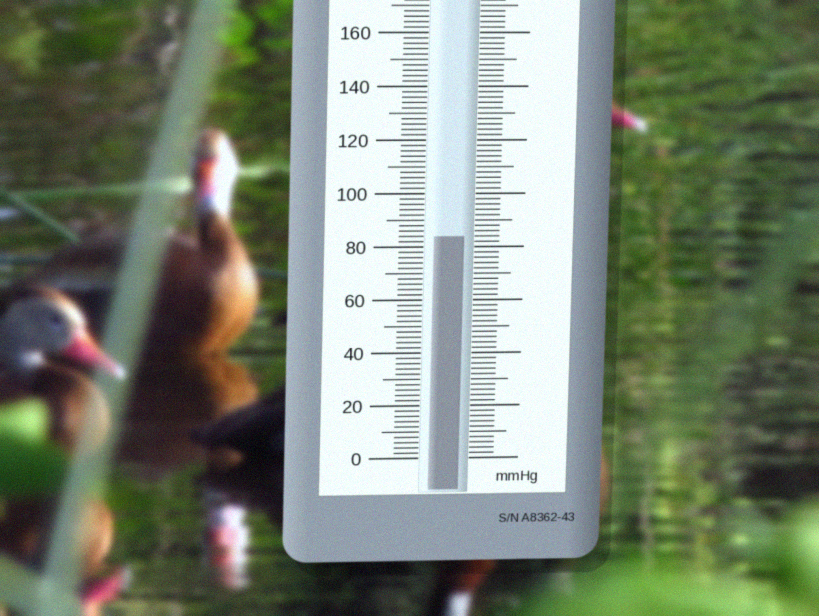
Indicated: 84 (mmHg)
